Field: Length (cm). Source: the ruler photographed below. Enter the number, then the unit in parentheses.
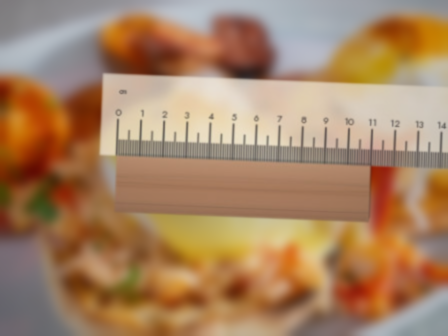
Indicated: 11 (cm)
